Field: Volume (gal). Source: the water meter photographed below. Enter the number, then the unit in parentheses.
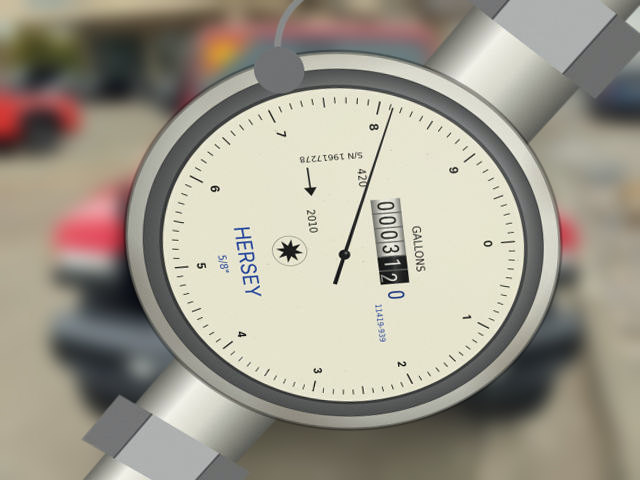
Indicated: 3118.1 (gal)
